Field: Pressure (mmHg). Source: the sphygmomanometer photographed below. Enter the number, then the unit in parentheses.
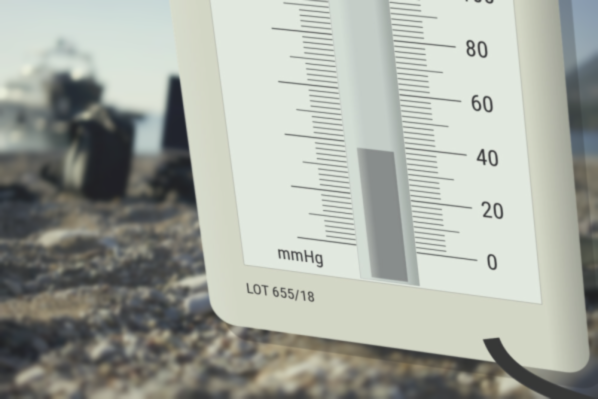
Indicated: 38 (mmHg)
